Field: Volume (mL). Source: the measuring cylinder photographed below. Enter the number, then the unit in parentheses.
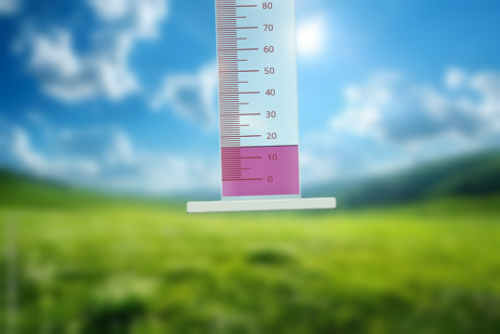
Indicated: 15 (mL)
